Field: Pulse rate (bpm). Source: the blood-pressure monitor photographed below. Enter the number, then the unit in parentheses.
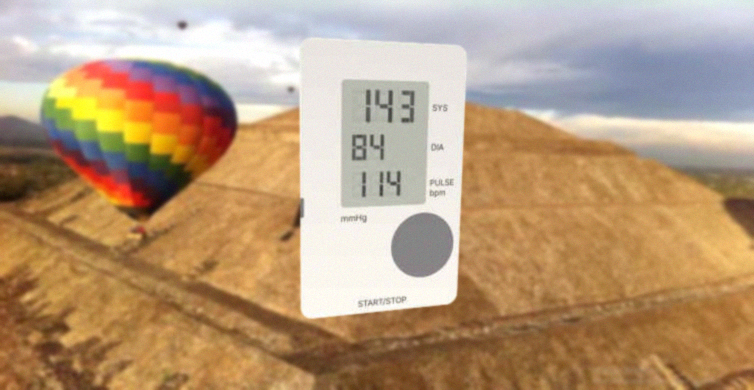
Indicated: 114 (bpm)
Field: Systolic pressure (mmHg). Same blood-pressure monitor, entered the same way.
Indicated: 143 (mmHg)
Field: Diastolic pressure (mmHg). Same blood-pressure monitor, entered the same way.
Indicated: 84 (mmHg)
